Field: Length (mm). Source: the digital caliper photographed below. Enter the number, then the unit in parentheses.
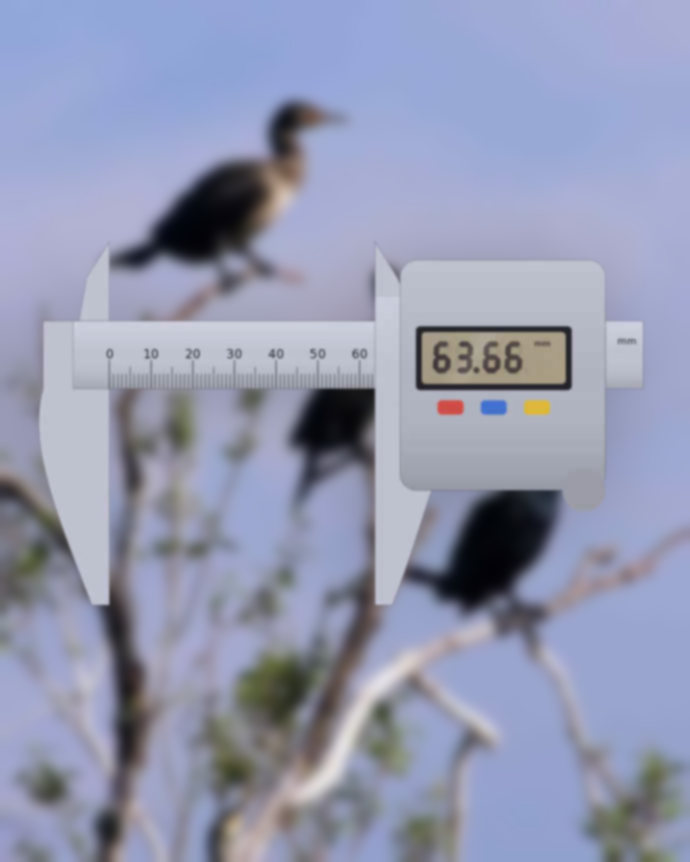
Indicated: 63.66 (mm)
